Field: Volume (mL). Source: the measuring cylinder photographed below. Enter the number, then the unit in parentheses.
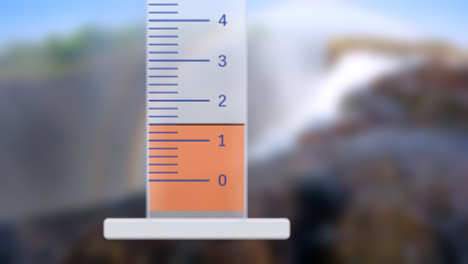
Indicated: 1.4 (mL)
